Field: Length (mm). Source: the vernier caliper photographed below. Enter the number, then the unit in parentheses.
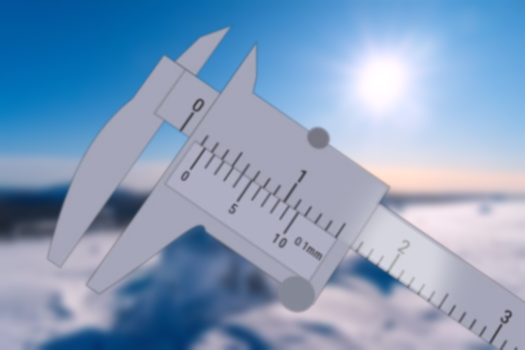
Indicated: 2.4 (mm)
